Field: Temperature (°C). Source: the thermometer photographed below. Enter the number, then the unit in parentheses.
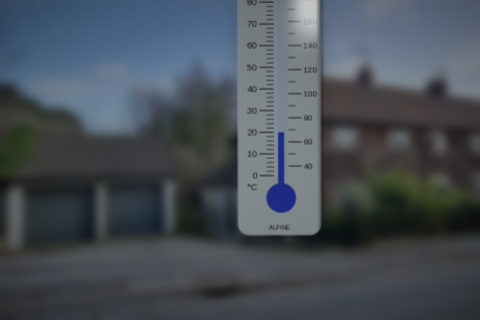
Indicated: 20 (°C)
